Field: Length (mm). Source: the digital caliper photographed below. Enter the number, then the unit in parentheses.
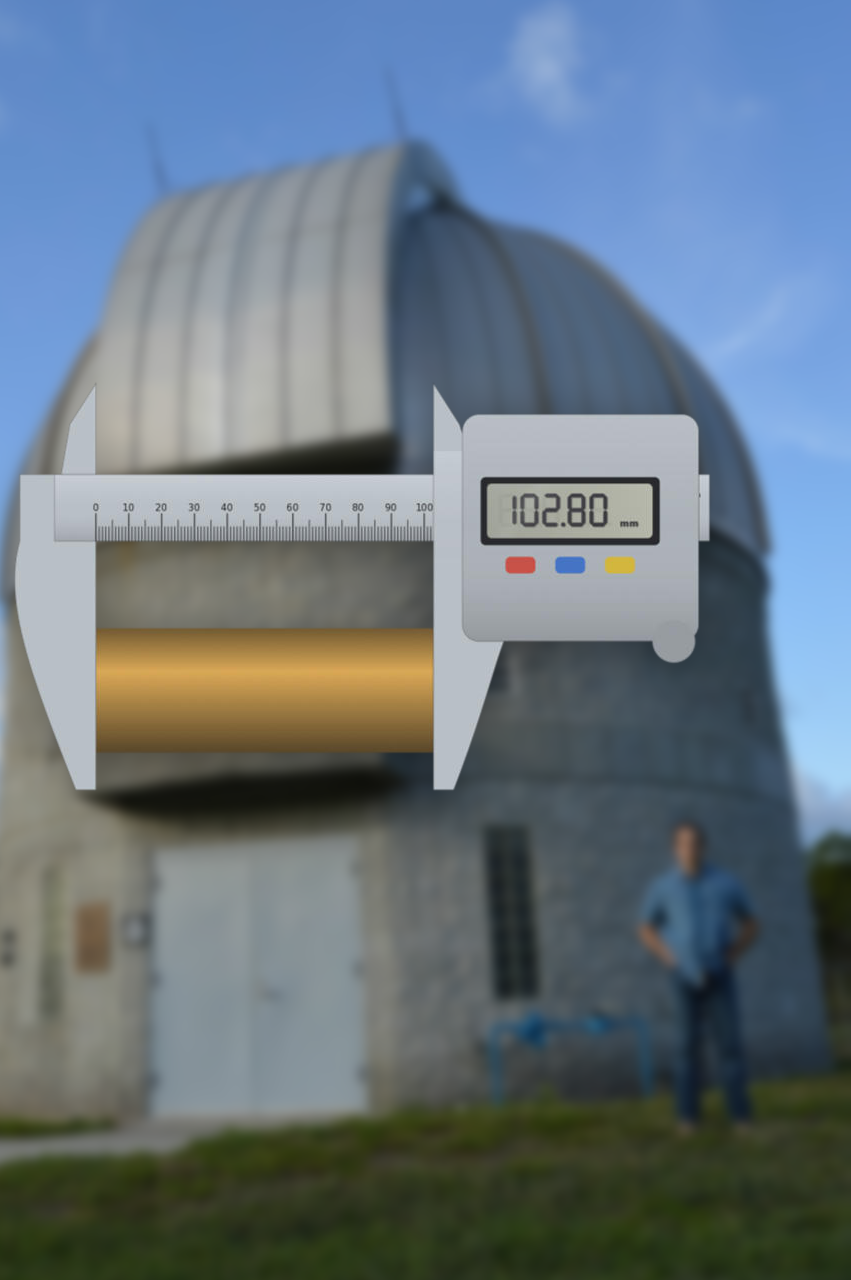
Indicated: 102.80 (mm)
